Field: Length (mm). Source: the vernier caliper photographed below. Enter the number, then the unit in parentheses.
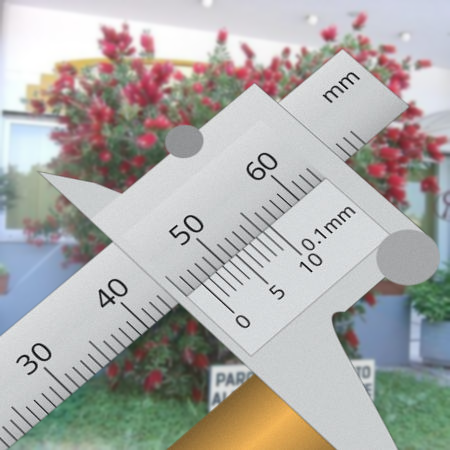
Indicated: 47.0 (mm)
